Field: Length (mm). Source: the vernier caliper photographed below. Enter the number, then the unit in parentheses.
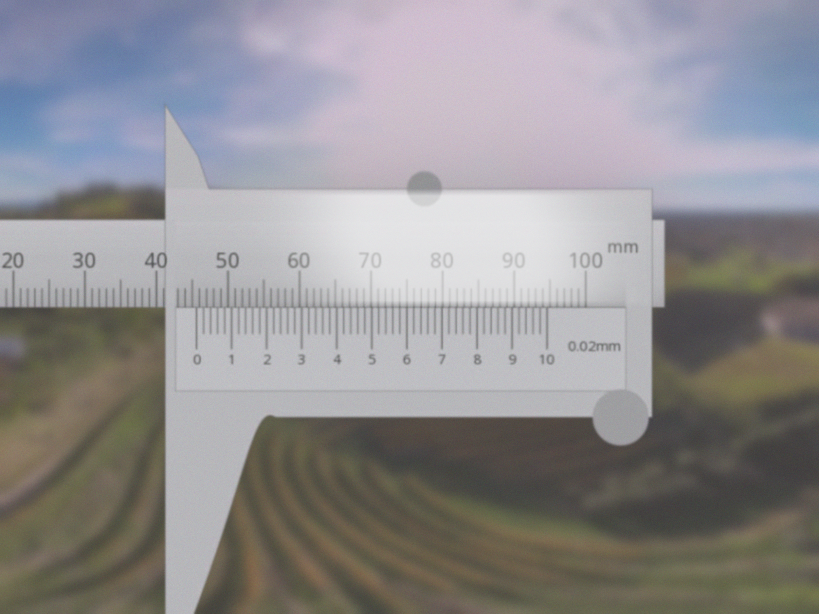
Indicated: 45.6 (mm)
